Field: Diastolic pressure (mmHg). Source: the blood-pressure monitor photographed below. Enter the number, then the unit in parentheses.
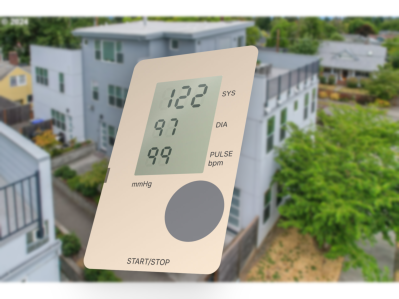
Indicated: 97 (mmHg)
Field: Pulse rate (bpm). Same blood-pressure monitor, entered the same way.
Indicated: 99 (bpm)
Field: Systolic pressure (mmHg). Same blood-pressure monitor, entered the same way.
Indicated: 122 (mmHg)
